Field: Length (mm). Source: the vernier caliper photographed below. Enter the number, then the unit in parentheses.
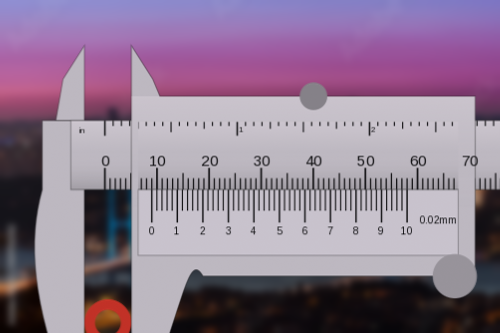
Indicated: 9.0 (mm)
